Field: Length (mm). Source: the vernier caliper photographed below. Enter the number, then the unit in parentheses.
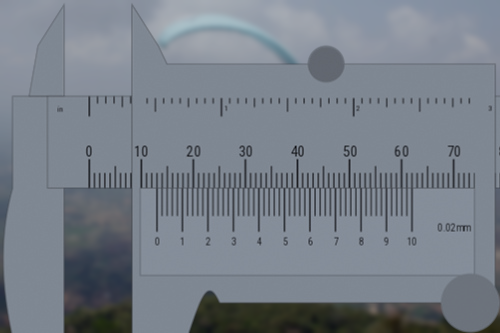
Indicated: 13.0 (mm)
